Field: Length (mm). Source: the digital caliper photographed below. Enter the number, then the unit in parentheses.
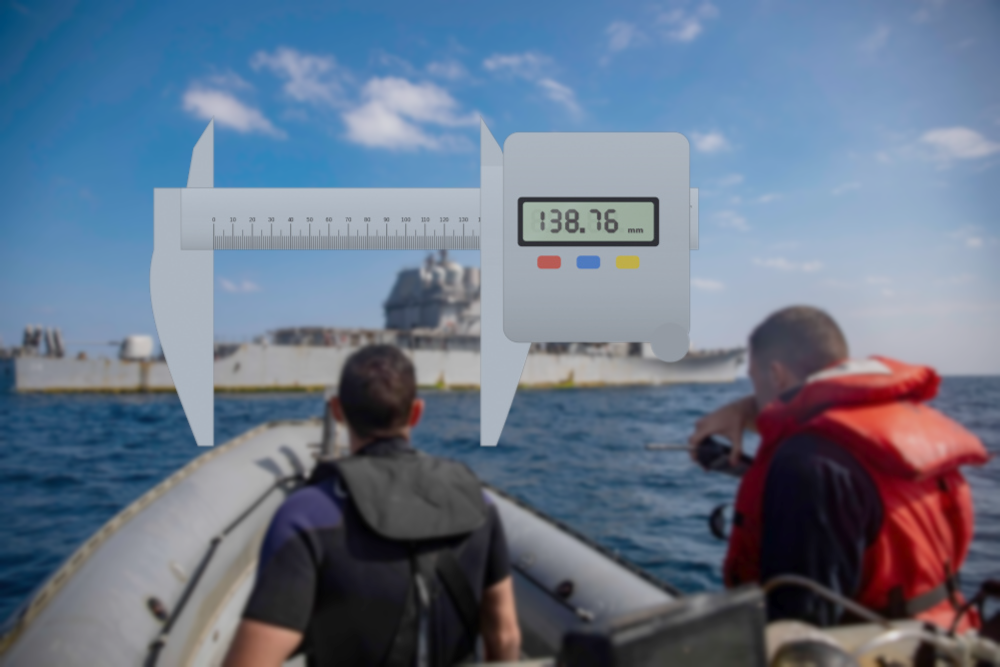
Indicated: 138.76 (mm)
